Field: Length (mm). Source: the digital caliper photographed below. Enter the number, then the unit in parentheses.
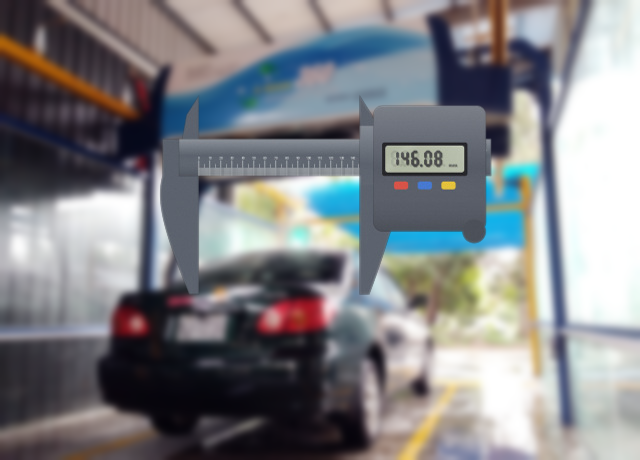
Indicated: 146.08 (mm)
